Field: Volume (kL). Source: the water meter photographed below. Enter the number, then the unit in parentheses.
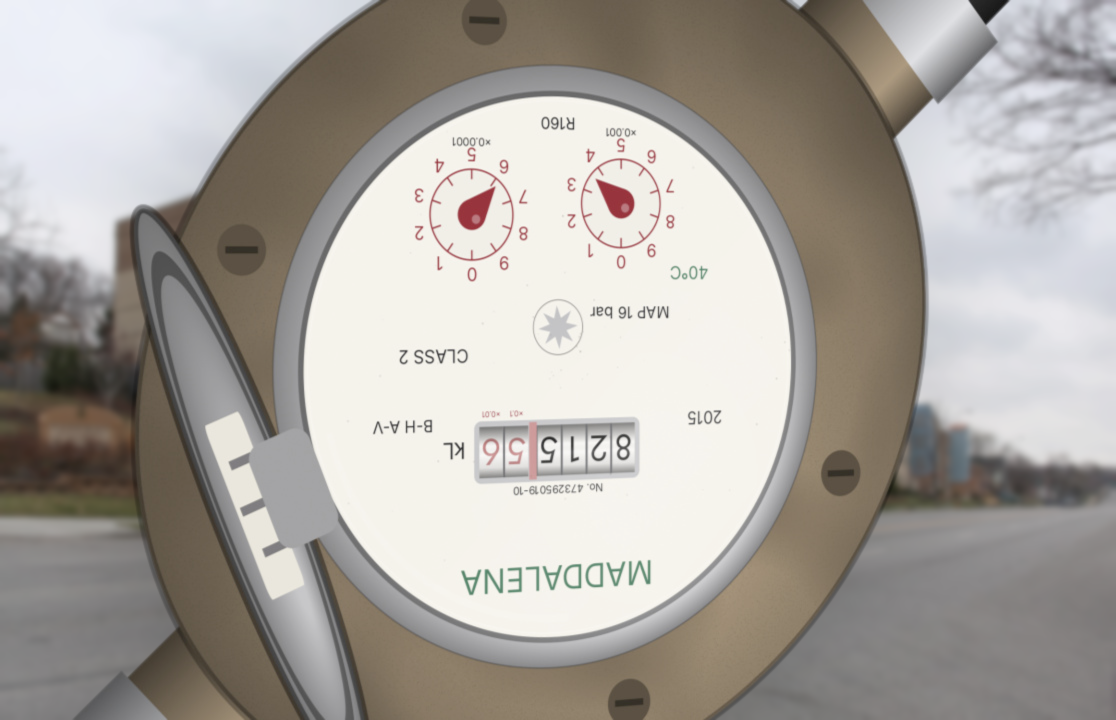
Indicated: 8215.5636 (kL)
